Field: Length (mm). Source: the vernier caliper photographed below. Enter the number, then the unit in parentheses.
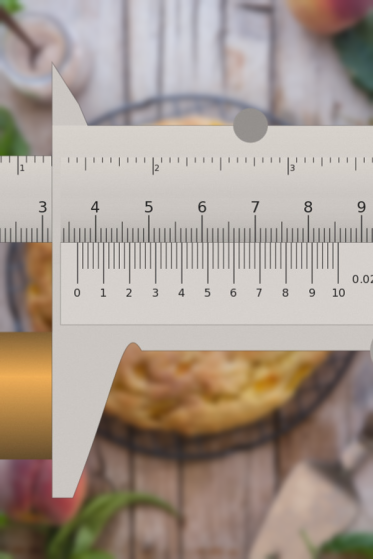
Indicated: 36.6 (mm)
